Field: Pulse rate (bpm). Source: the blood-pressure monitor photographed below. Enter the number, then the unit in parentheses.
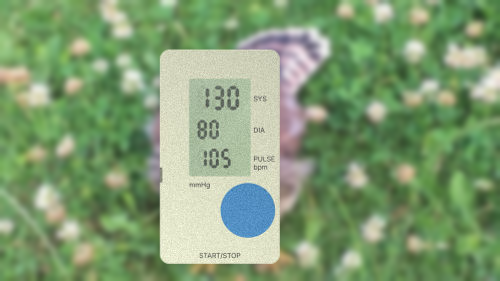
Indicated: 105 (bpm)
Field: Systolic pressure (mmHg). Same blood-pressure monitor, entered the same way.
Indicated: 130 (mmHg)
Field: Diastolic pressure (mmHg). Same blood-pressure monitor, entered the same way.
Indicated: 80 (mmHg)
